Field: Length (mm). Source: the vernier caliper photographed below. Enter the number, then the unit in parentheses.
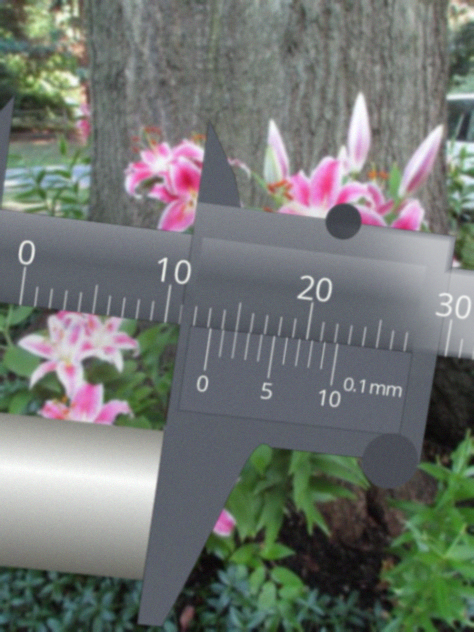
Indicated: 13.2 (mm)
